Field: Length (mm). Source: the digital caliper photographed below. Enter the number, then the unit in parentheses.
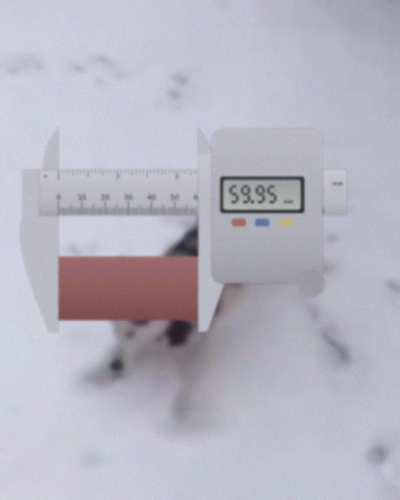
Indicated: 59.95 (mm)
